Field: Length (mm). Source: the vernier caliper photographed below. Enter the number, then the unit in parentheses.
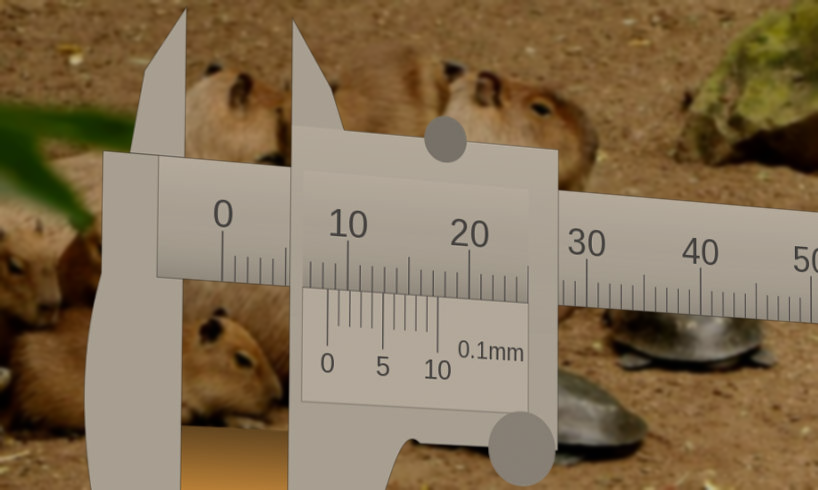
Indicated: 8.4 (mm)
